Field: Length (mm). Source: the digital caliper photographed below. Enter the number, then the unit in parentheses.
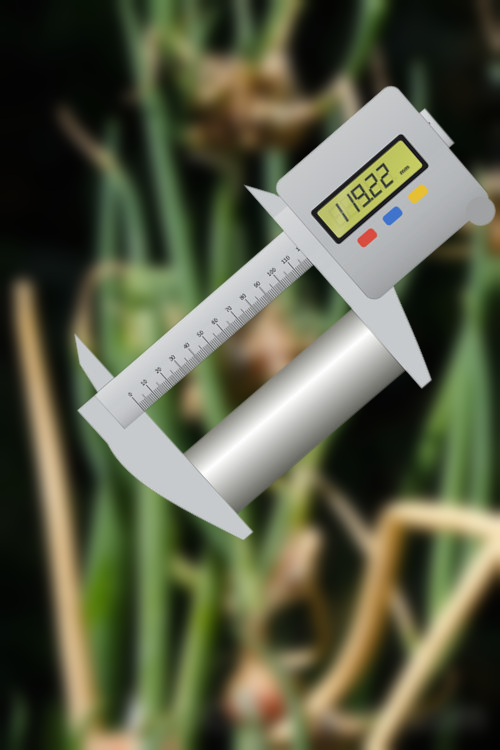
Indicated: 119.22 (mm)
